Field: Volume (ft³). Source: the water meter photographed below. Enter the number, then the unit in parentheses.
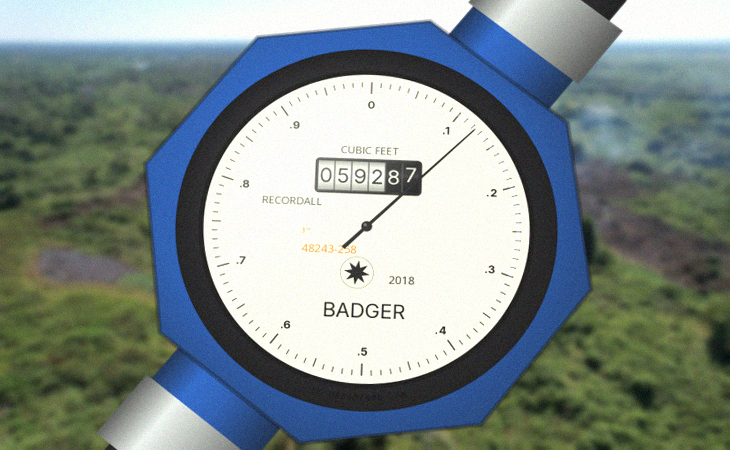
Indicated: 59287.12 (ft³)
